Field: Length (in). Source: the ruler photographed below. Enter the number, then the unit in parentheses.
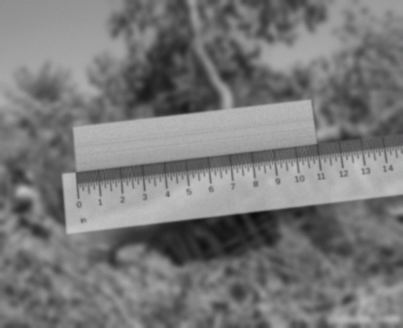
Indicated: 11 (in)
